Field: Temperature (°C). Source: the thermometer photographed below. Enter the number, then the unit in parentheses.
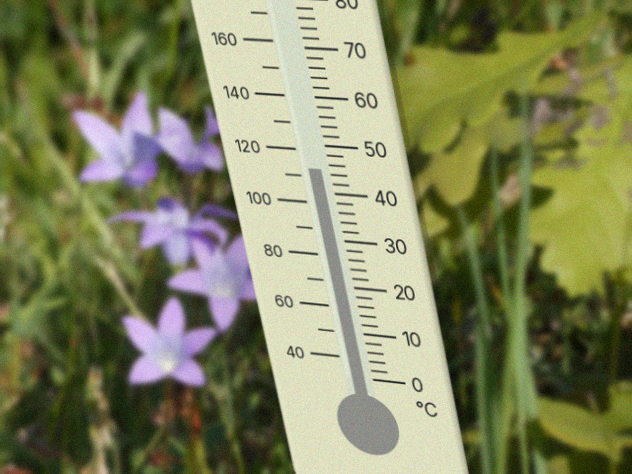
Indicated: 45 (°C)
